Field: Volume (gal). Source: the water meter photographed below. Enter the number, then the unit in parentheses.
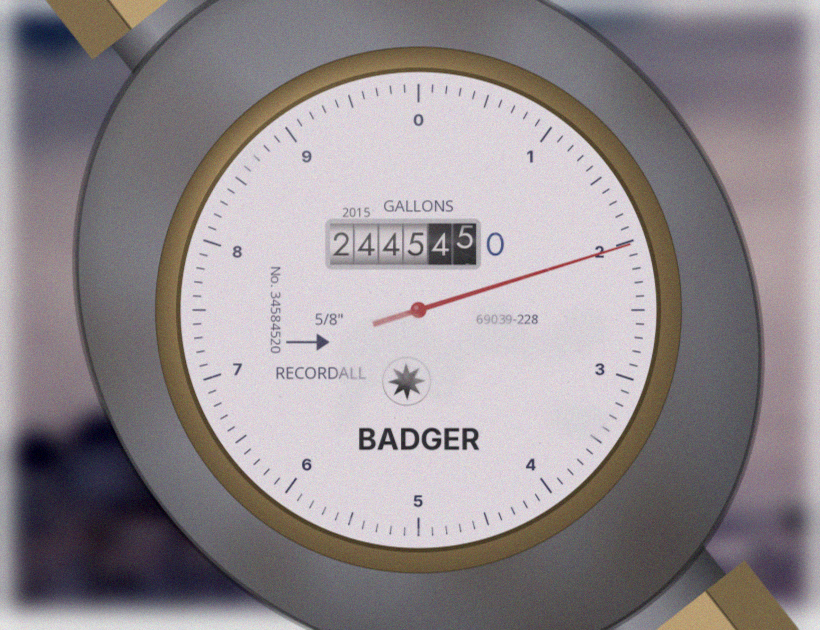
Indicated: 2445452.0 (gal)
